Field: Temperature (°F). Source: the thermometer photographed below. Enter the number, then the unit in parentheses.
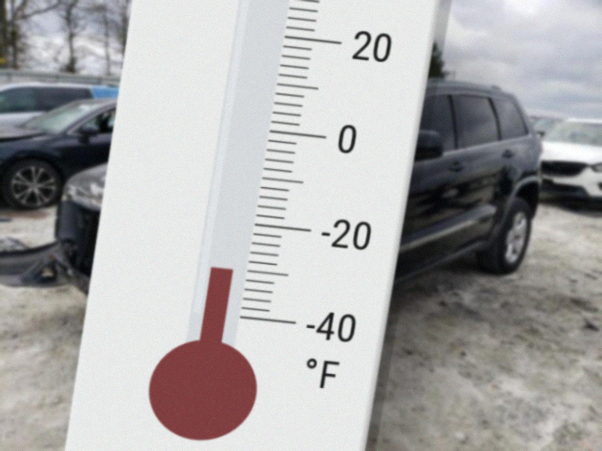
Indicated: -30 (°F)
